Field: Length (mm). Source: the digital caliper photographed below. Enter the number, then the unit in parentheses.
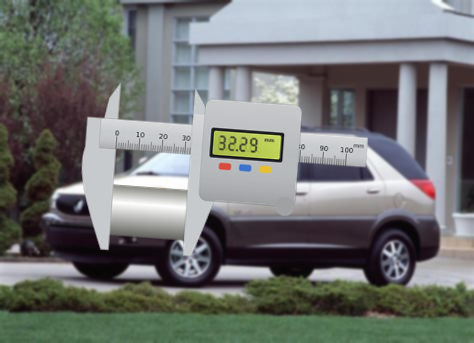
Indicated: 32.29 (mm)
